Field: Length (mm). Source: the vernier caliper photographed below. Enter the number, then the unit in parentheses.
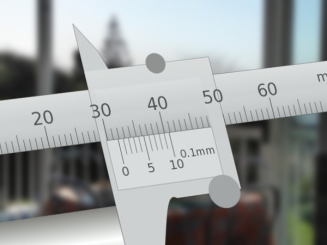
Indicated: 31.8 (mm)
